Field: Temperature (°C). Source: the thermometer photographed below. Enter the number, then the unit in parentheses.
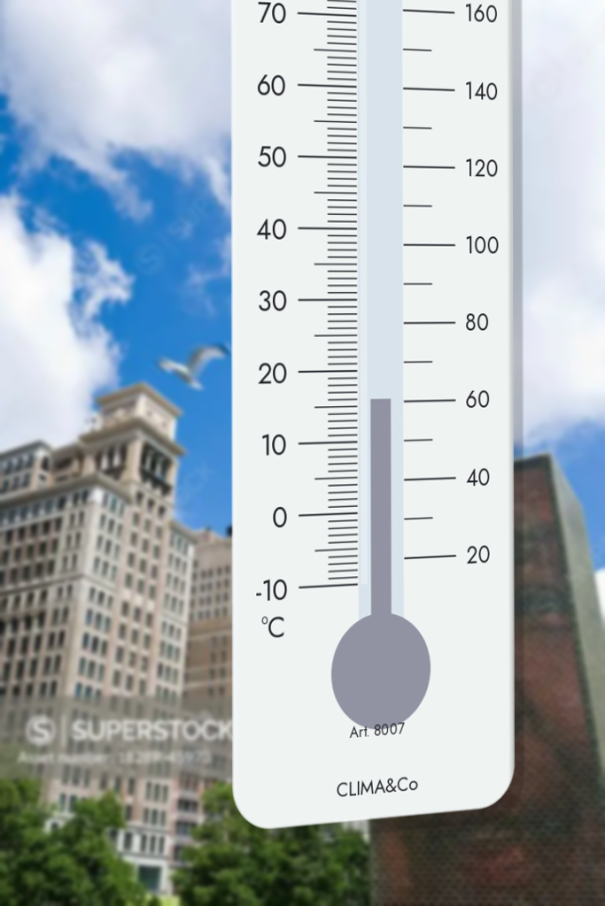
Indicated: 16 (°C)
